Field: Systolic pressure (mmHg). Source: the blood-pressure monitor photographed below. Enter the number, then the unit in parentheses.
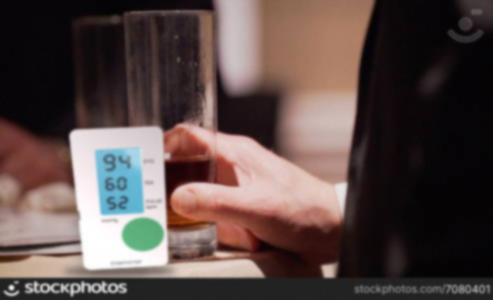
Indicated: 94 (mmHg)
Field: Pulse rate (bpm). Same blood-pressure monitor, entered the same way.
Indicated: 52 (bpm)
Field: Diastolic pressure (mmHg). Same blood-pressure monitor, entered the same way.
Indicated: 60 (mmHg)
